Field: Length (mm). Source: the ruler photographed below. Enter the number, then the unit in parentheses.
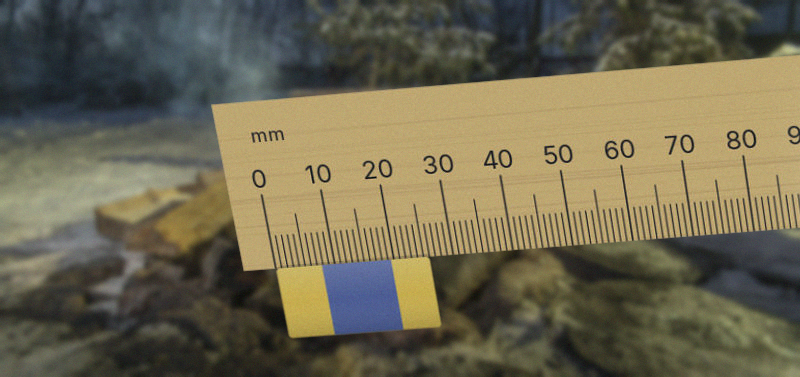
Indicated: 26 (mm)
